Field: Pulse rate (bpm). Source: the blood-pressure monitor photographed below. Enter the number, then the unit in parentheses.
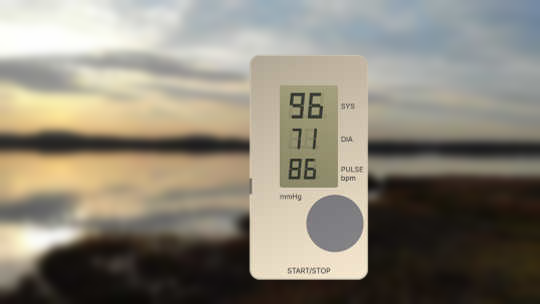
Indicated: 86 (bpm)
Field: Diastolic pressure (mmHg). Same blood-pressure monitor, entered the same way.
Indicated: 71 (mmHg)
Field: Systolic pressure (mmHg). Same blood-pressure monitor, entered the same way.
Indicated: 96 (mmHg)
